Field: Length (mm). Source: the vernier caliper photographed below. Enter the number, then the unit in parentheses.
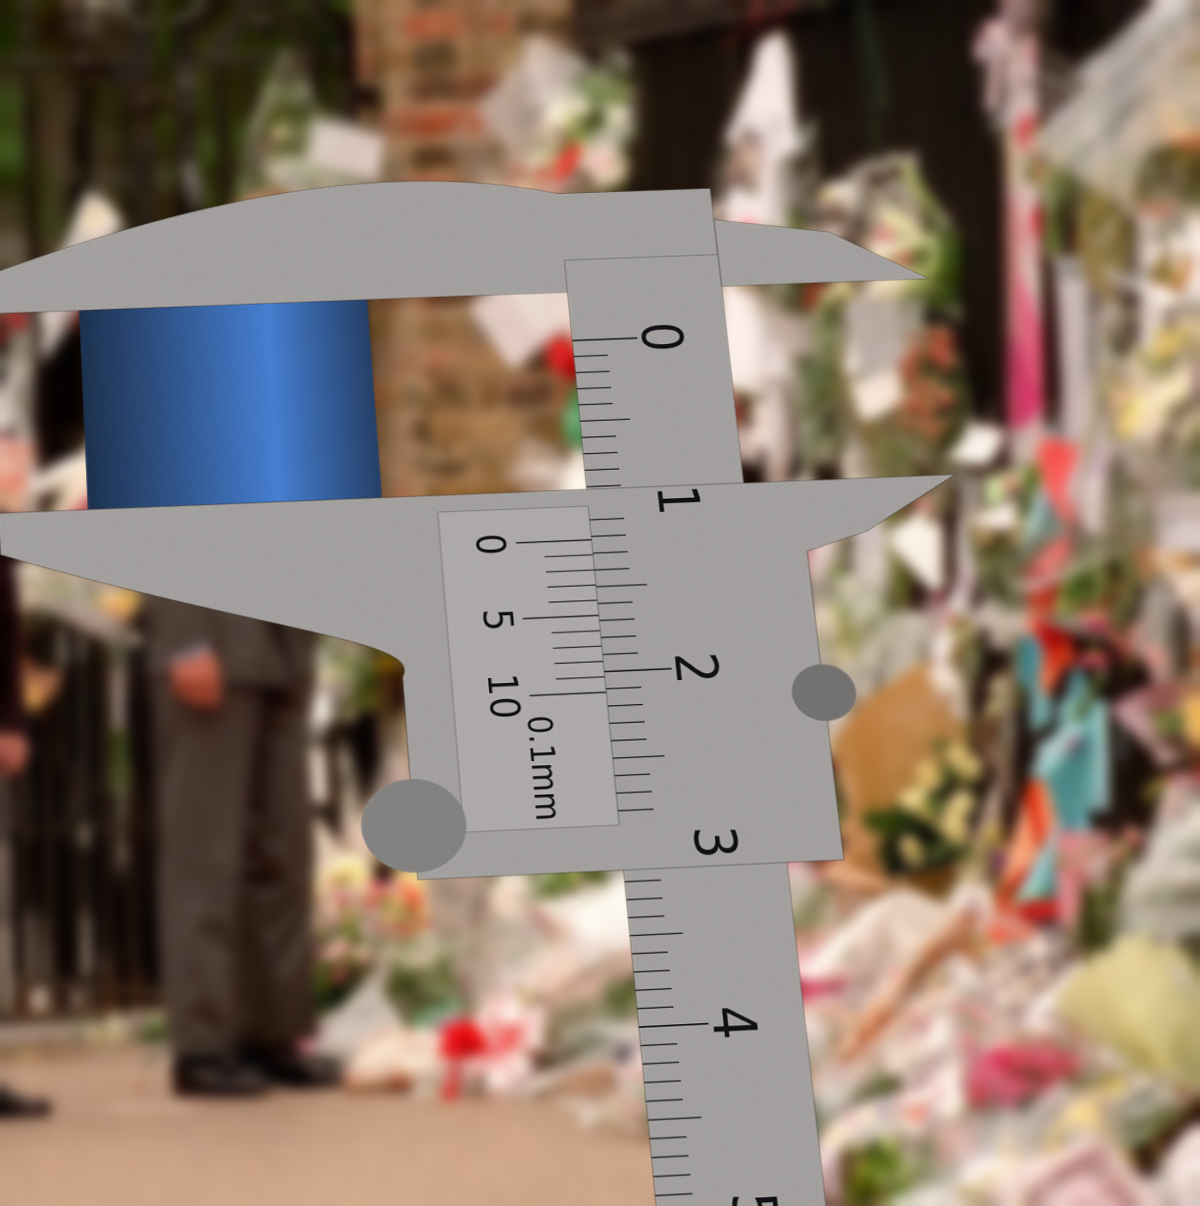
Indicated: 12.2 (mm)
